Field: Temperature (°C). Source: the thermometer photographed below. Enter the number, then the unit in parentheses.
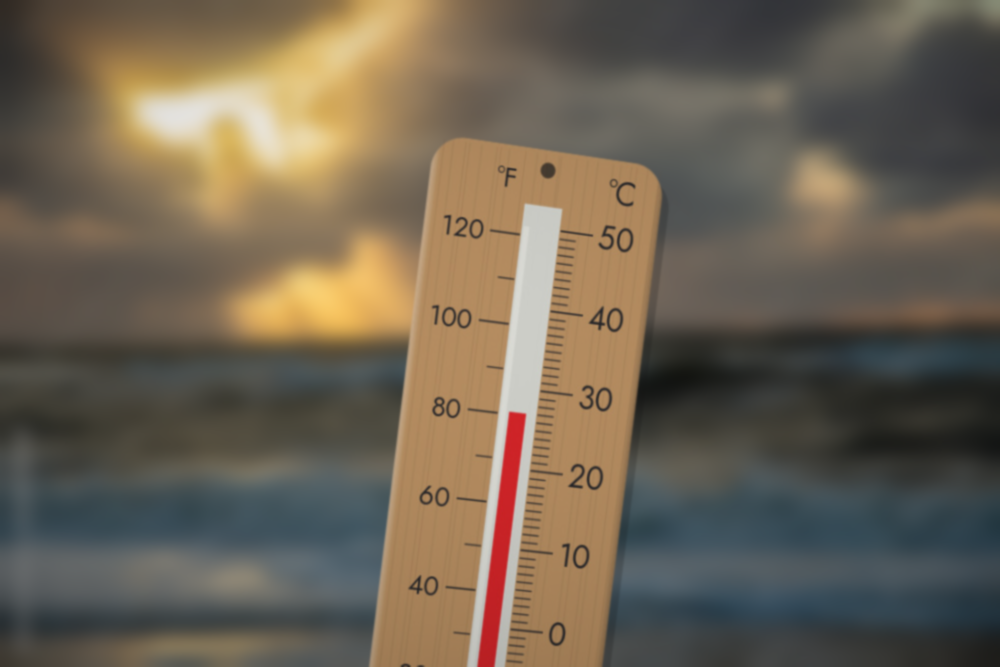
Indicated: 27 (°C)
